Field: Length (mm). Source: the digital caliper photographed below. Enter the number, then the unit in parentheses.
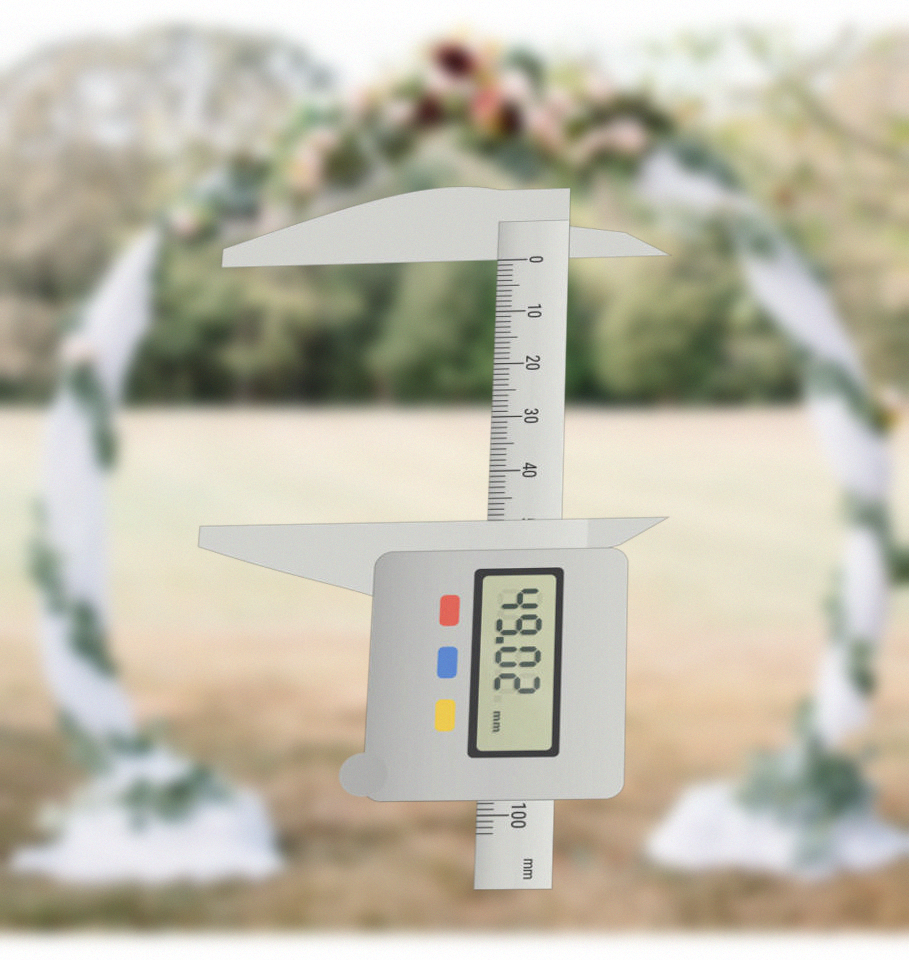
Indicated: 49.02 (mm)
